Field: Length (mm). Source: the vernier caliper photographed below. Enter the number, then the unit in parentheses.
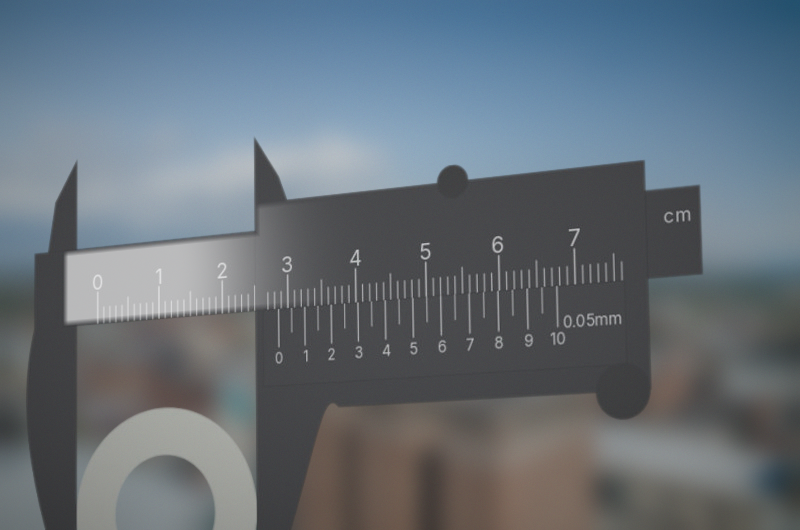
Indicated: 28.6 (mm)
